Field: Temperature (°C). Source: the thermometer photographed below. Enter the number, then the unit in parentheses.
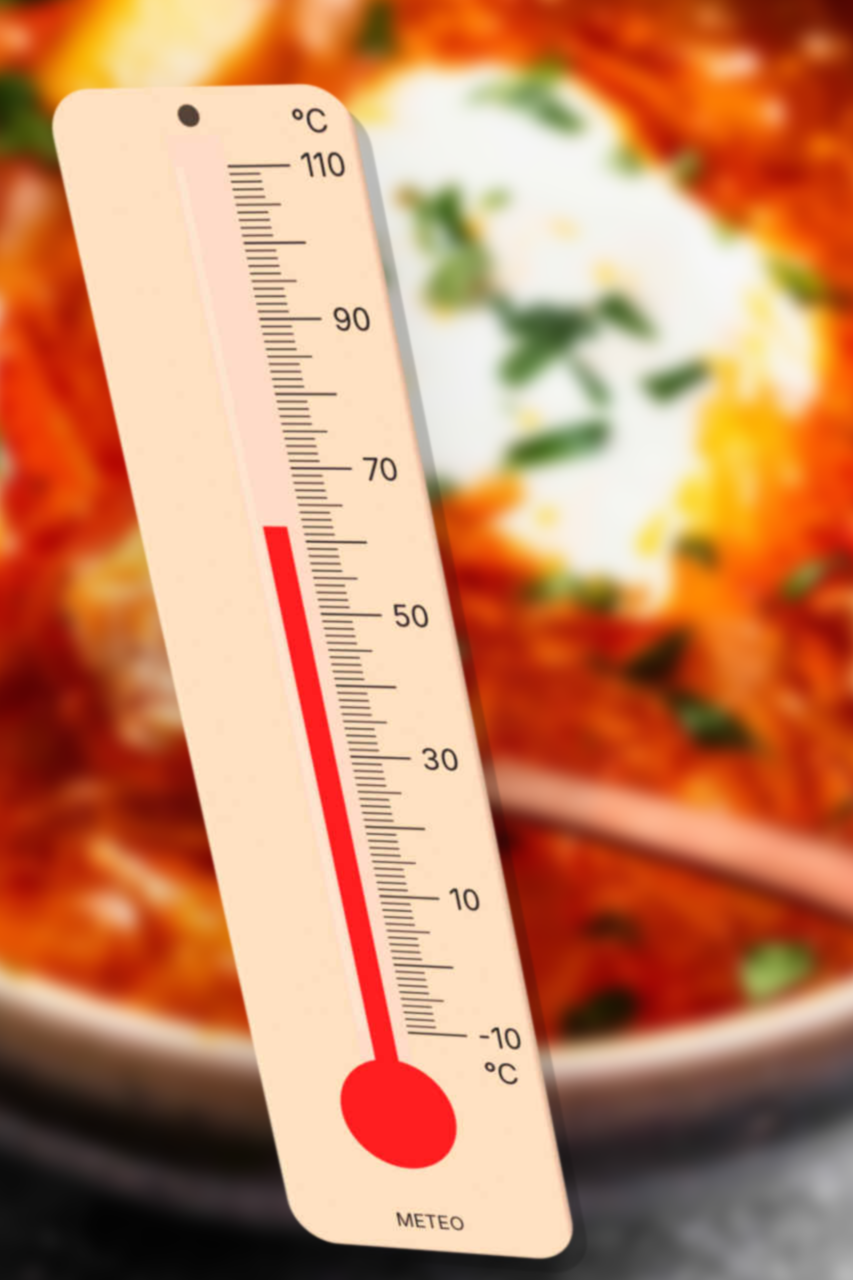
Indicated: 62 (°C)
